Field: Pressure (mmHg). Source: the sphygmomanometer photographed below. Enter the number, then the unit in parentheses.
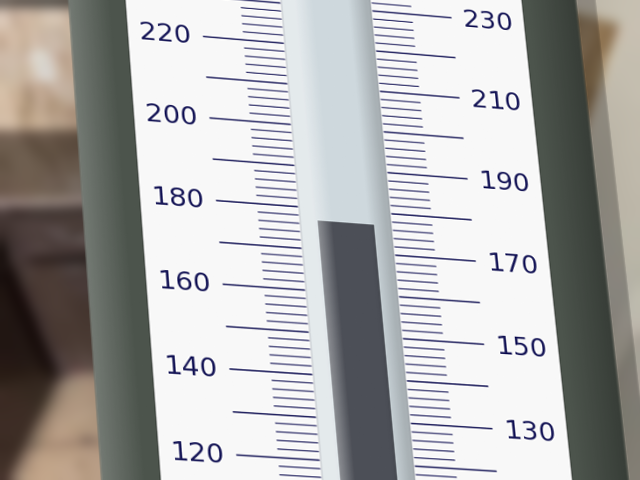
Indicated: 177 (mmHg)
